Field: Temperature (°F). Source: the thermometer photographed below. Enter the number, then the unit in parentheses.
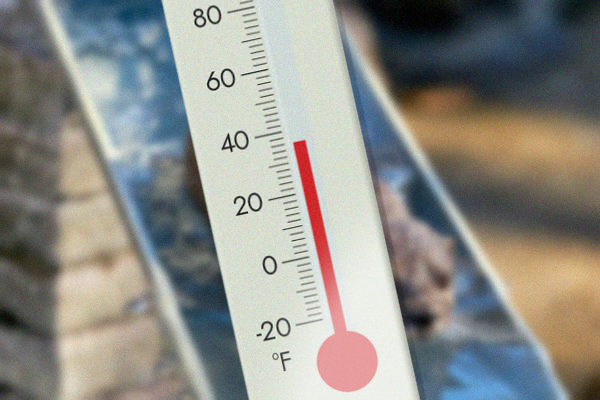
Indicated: 36 (°F)
